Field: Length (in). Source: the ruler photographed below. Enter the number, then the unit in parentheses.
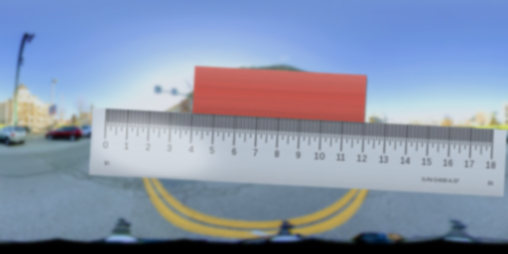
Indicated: 8 (in)
